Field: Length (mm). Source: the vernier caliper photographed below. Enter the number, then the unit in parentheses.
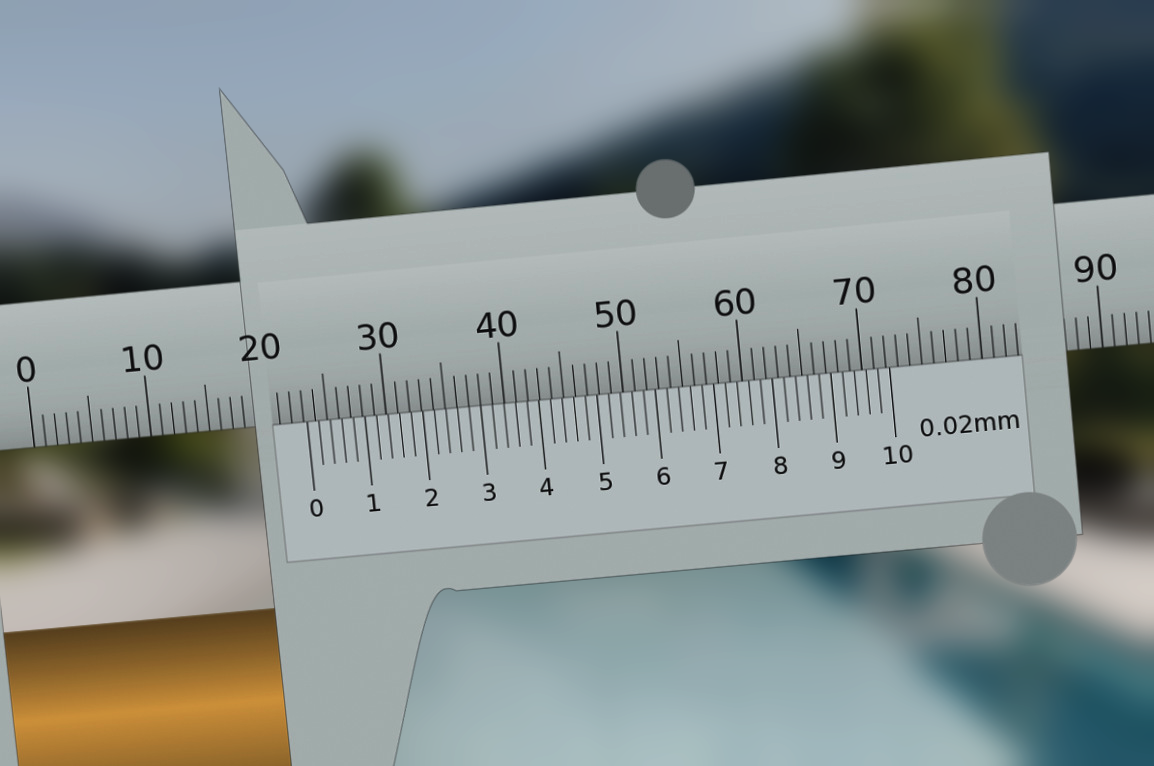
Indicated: 23.3 (mm)
